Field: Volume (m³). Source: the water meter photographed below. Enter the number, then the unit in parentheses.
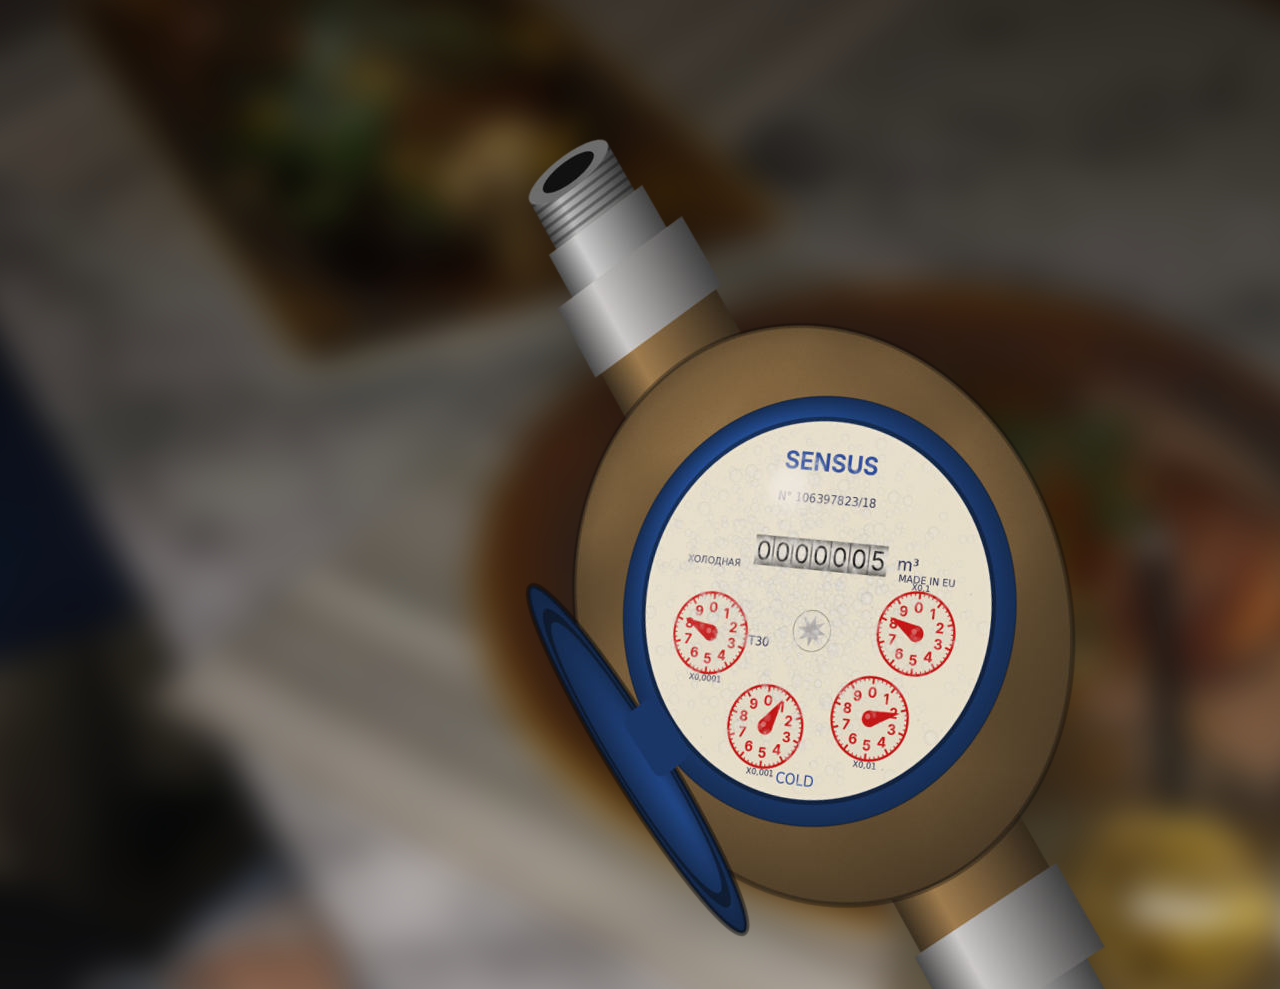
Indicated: 5.8208 (m³)
